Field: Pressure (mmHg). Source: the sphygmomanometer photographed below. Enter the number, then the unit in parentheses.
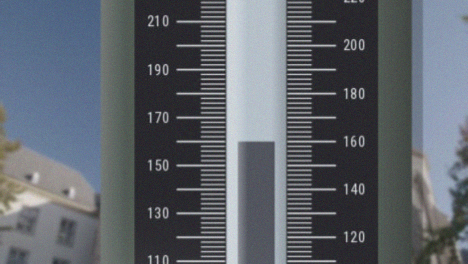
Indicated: 160 (mmHg)
